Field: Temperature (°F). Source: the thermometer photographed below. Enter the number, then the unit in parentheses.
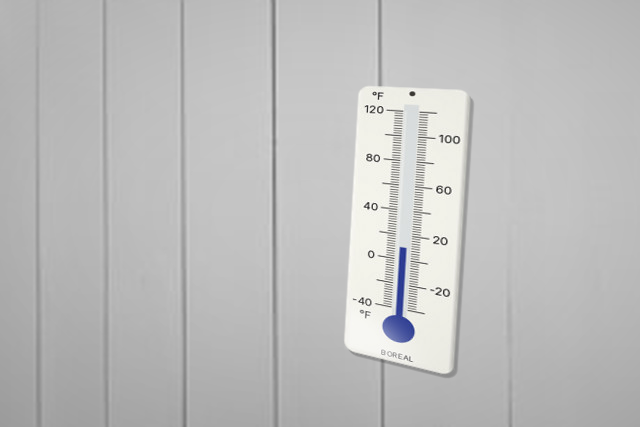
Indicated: 10 (°F)
